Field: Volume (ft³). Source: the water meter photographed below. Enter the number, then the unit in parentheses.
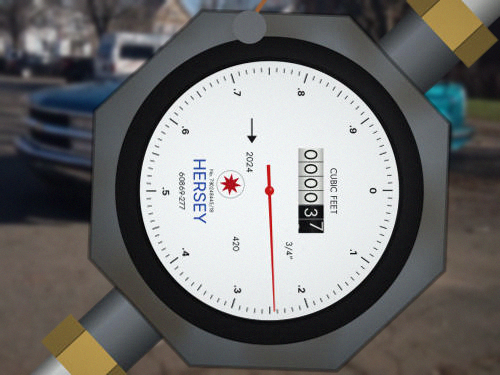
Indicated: 37.24 (ft³)
